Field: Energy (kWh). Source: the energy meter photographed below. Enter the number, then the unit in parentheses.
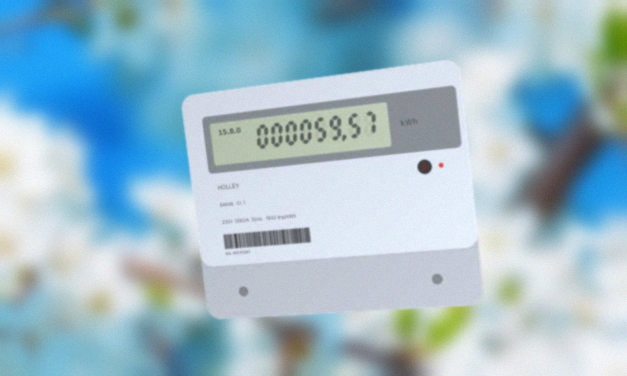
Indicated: 59.57 (kWh)
